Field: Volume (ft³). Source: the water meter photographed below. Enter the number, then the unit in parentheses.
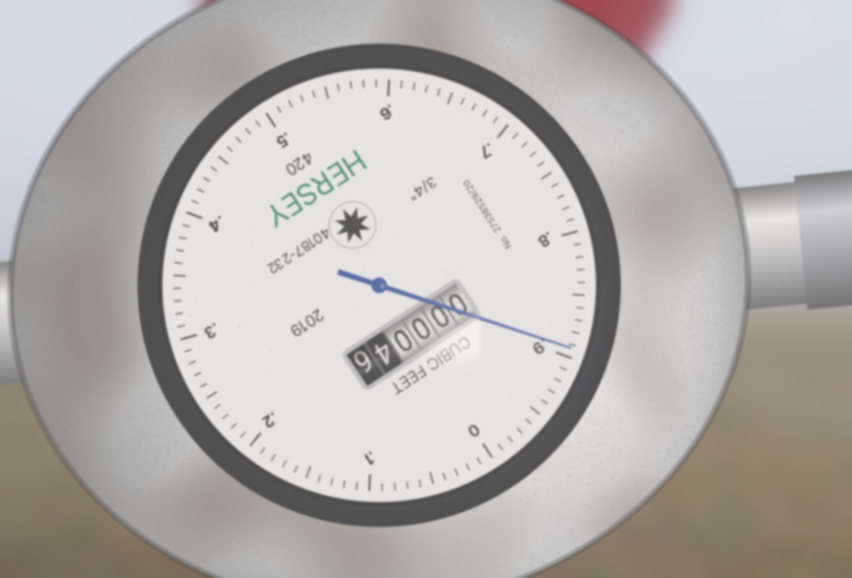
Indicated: 45.89 (ft³)
